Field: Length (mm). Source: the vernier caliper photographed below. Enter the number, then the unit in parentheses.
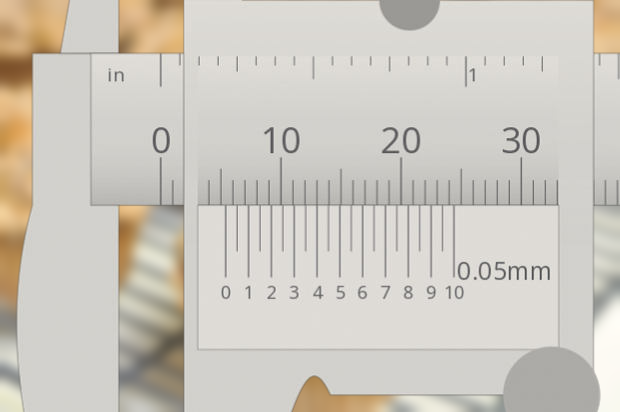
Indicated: 5.4 (mm)
